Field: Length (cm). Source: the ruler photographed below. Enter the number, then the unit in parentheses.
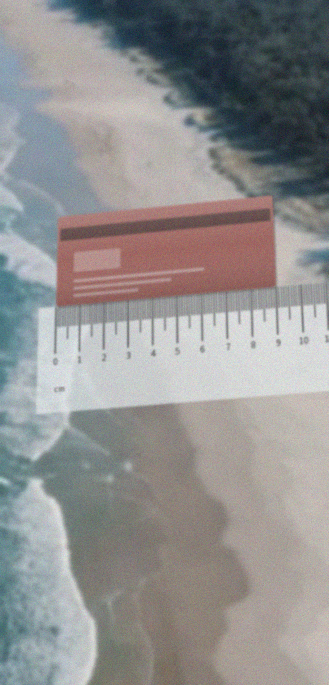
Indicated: 9 (cm)
